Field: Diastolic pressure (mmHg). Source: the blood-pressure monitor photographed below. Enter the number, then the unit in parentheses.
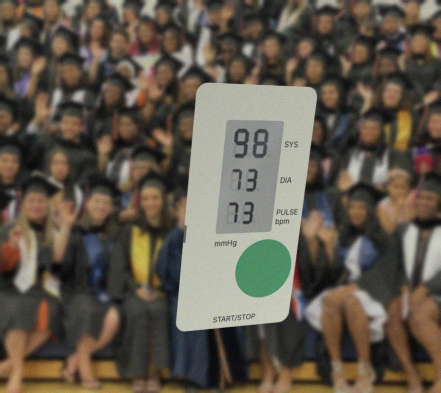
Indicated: 73 (mmHg)
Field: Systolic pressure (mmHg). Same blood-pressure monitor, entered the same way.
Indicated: 98 (mmHg)
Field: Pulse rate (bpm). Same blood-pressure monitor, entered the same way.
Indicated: 73 (bpm)
